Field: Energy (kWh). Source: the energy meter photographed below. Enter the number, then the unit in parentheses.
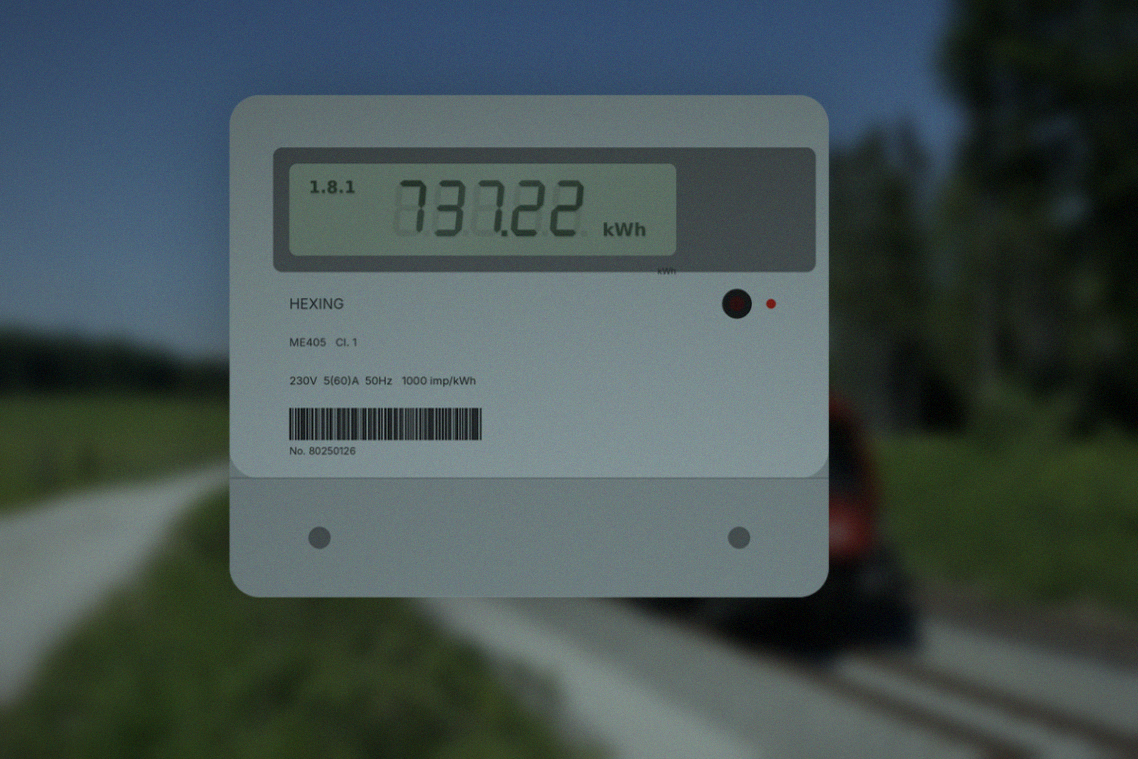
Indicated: 737.22 (kWh)
